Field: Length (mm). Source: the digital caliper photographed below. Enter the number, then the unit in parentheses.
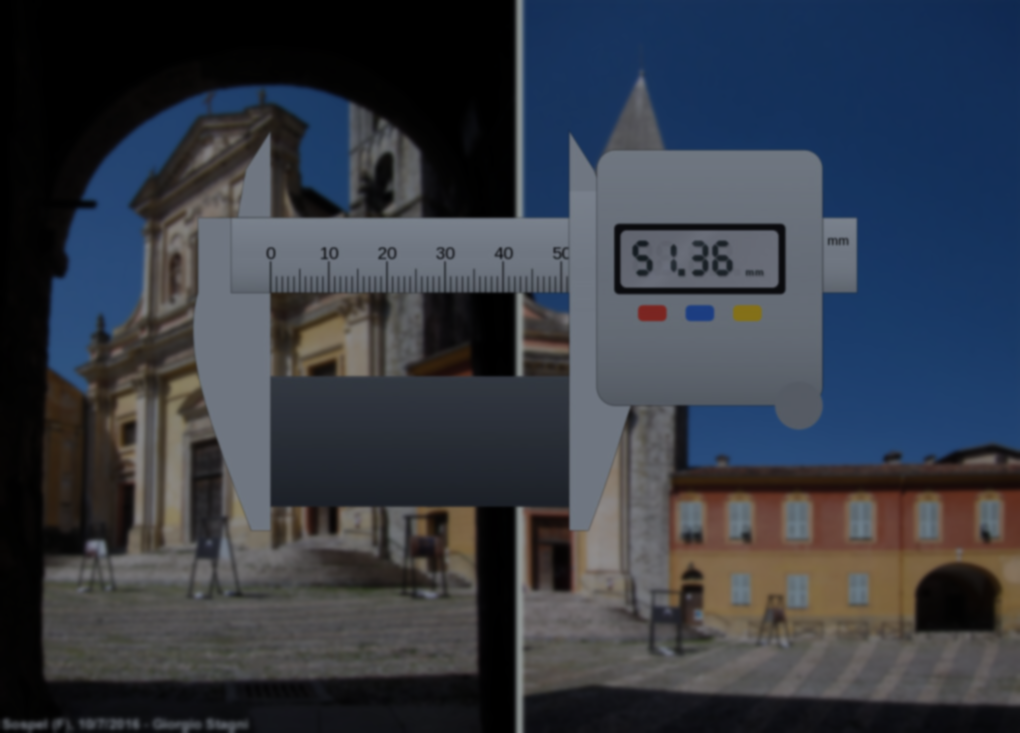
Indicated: 51.36 (mm)
